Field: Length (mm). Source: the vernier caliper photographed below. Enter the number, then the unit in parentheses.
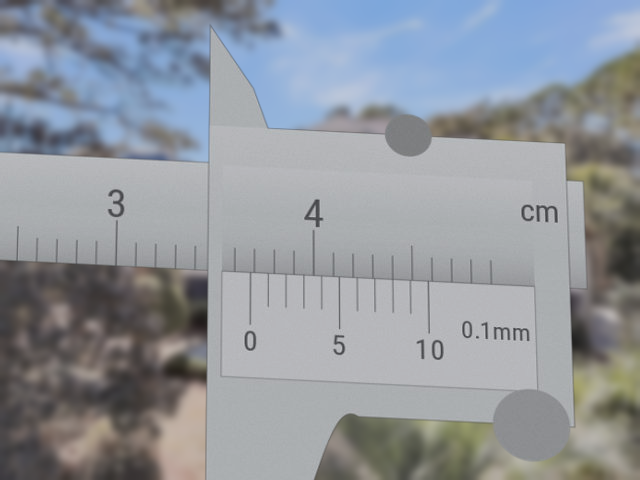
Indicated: 36.8 (mm)
